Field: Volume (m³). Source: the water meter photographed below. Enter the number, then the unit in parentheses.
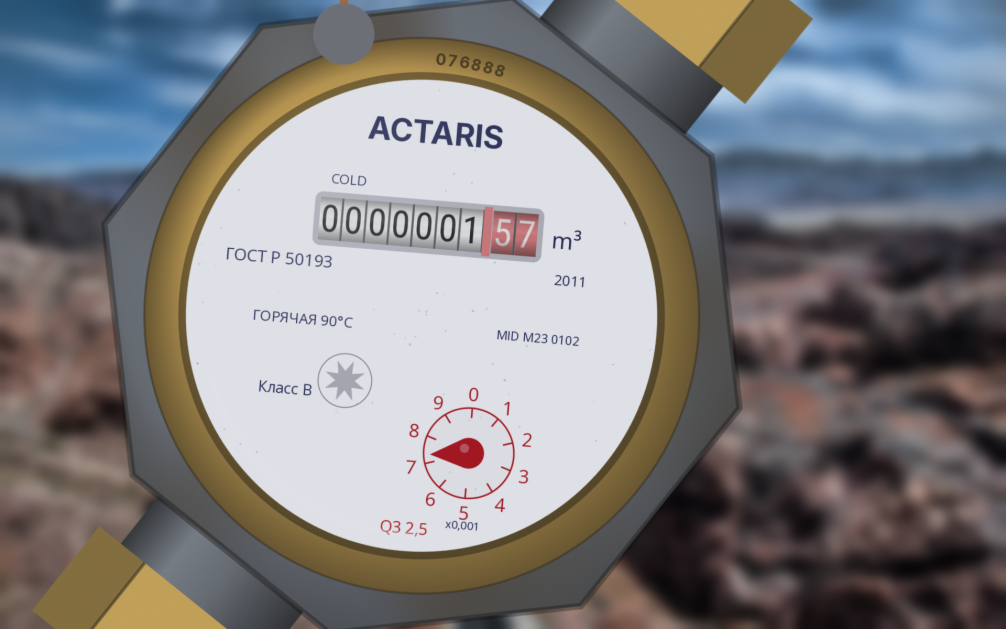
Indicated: 1.577 (m³)
